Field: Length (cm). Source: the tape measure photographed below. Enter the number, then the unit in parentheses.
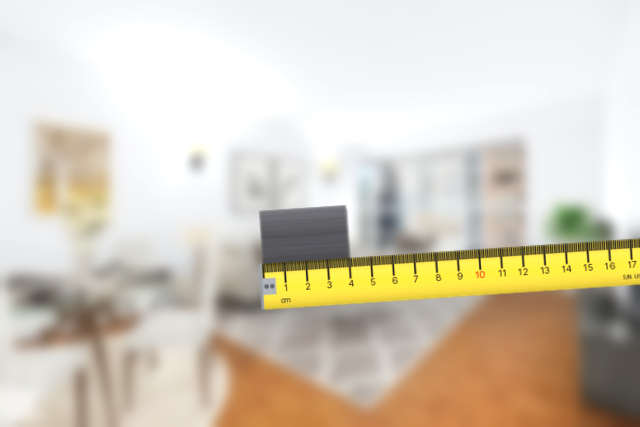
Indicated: 4 (cm)
